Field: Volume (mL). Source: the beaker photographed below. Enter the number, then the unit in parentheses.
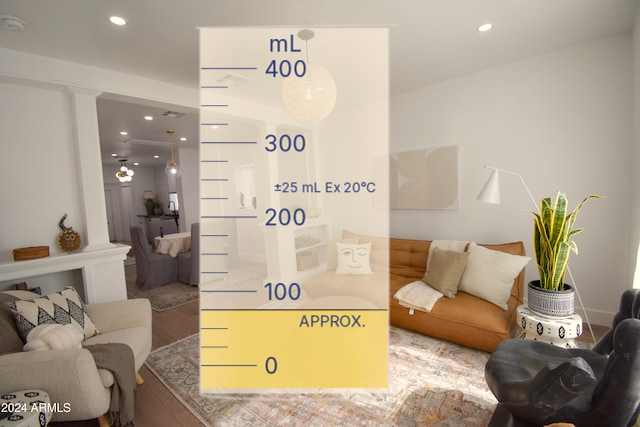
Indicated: 75 (mL)
